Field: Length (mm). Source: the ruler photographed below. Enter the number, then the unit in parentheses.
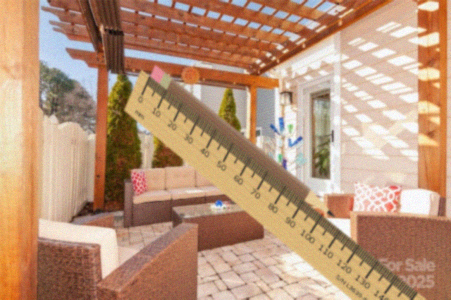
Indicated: 105 (mm)
